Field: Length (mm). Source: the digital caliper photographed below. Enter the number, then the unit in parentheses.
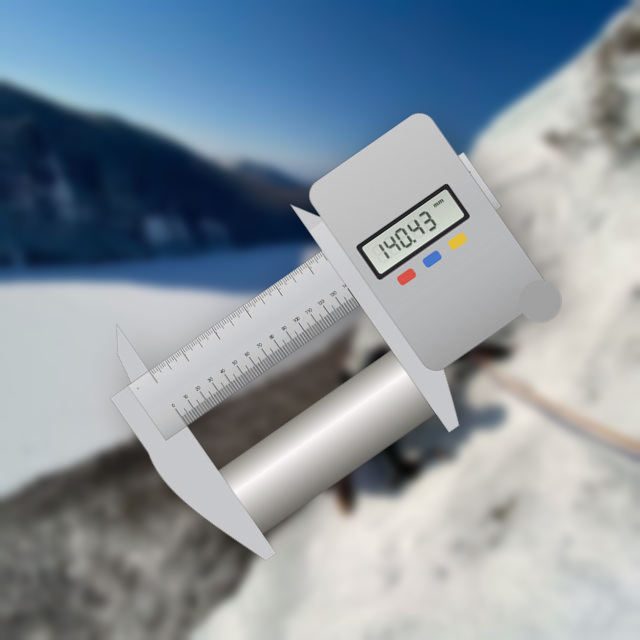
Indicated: 140.43 (mm)
